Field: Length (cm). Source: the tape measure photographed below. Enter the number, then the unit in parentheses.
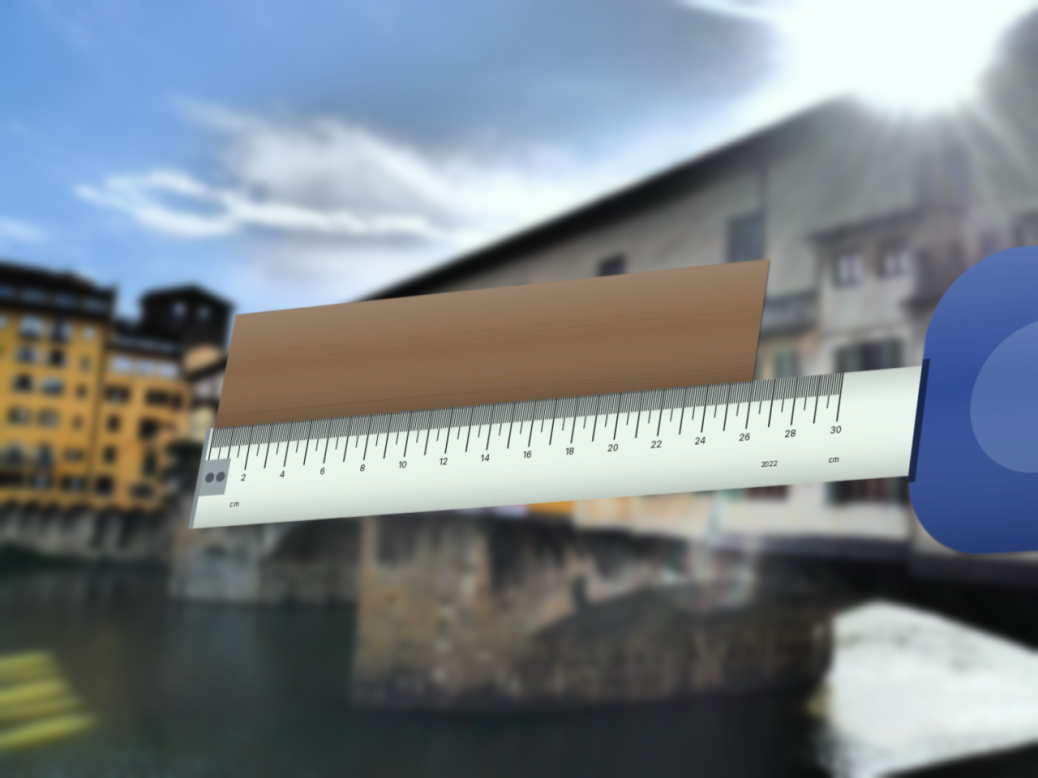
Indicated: 26 (cm)
